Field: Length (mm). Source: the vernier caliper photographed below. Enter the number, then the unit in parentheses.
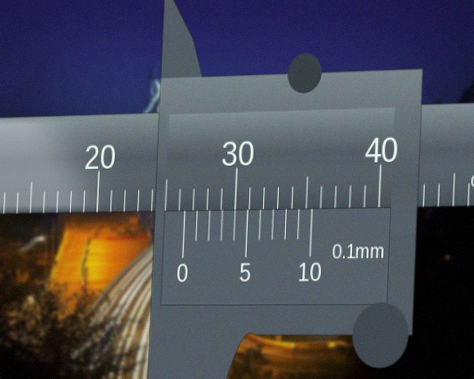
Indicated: 26.4 (mm)
